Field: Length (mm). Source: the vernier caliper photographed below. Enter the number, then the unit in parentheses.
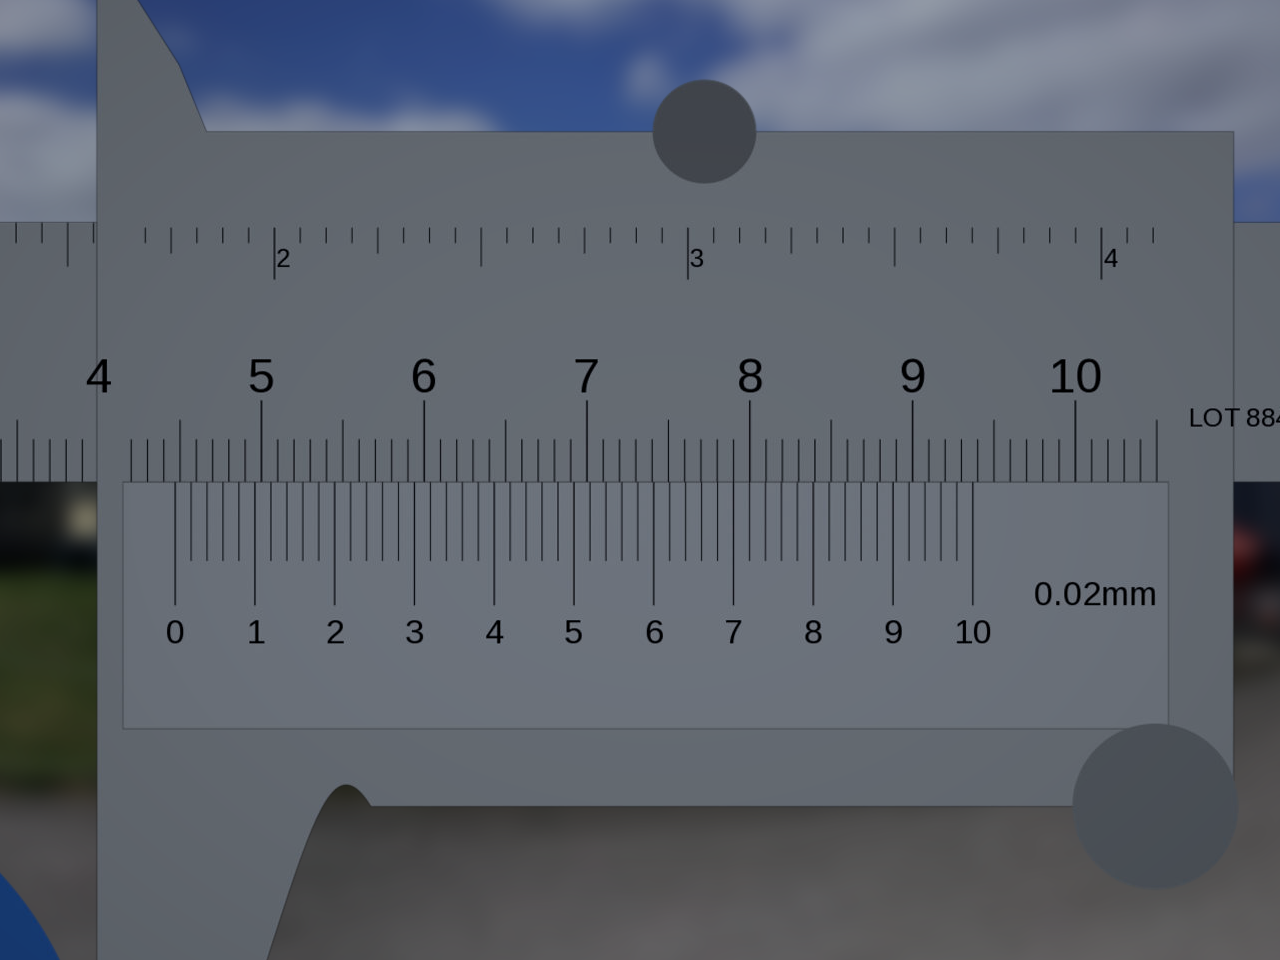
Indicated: 44.7 (mm)
